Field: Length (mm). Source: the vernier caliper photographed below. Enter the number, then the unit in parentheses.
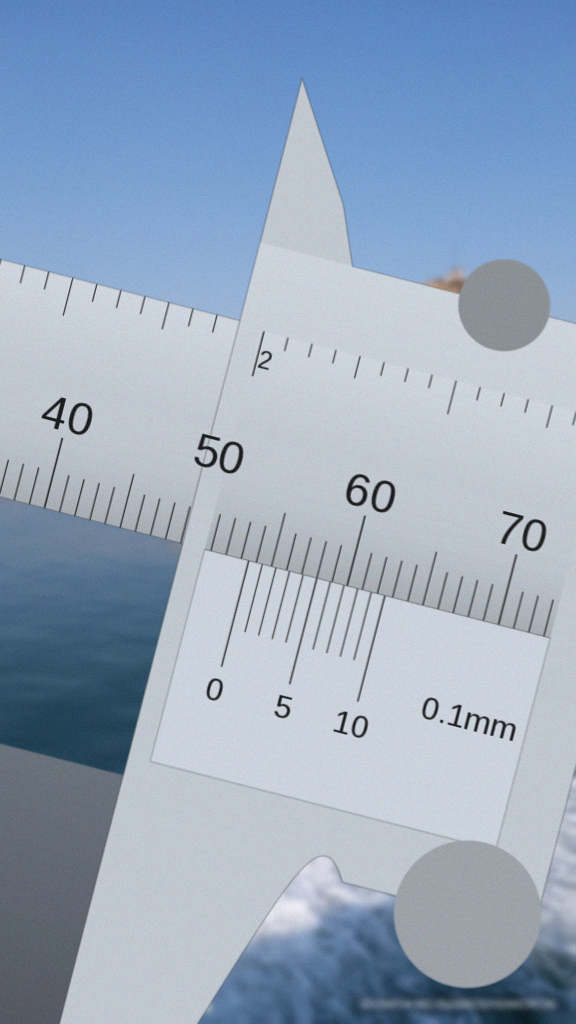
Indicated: 53.5 (mm)
